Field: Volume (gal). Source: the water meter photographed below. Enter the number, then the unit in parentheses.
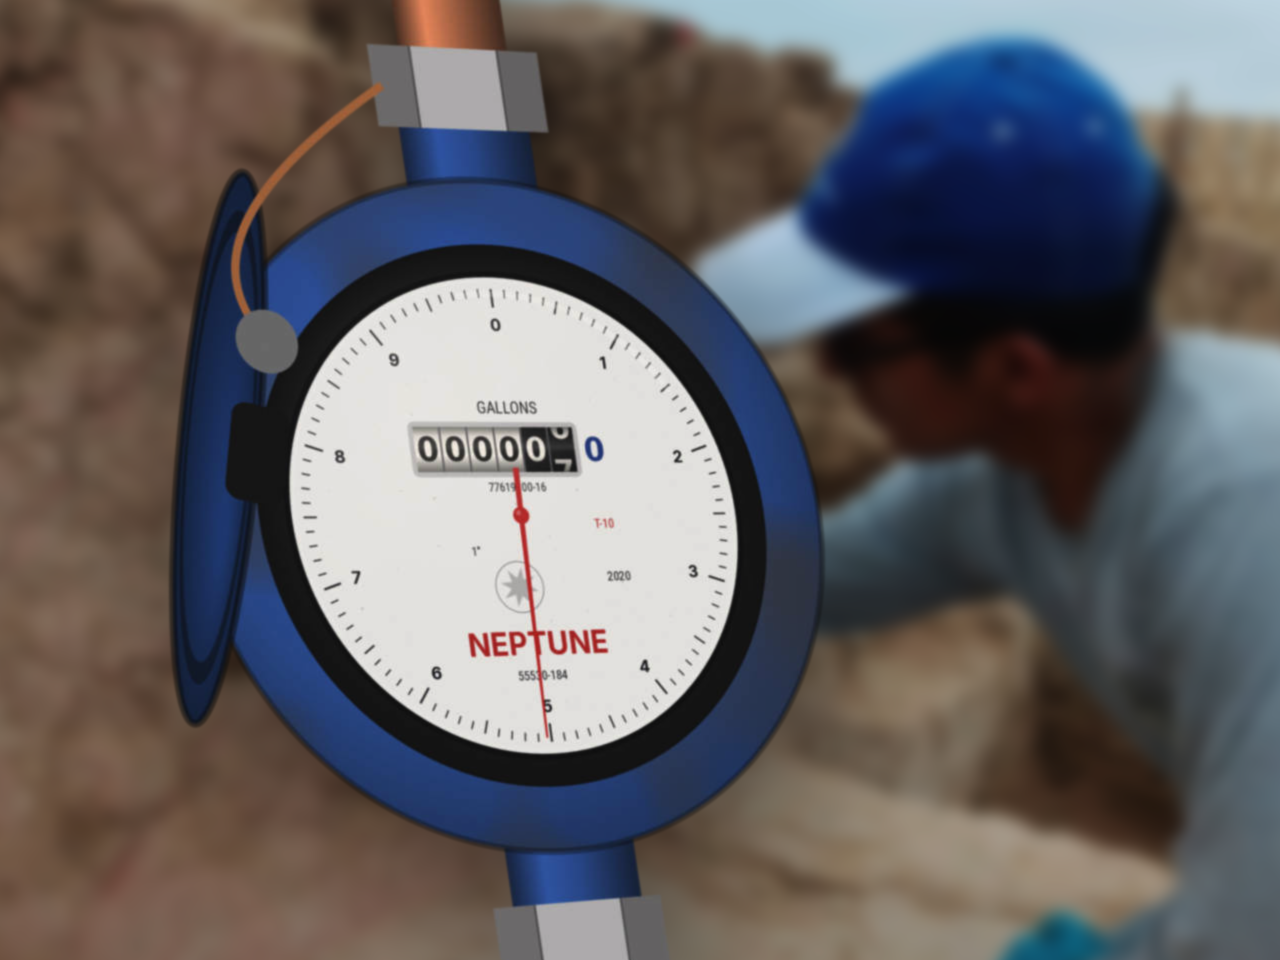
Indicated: 65.0 (gal)
